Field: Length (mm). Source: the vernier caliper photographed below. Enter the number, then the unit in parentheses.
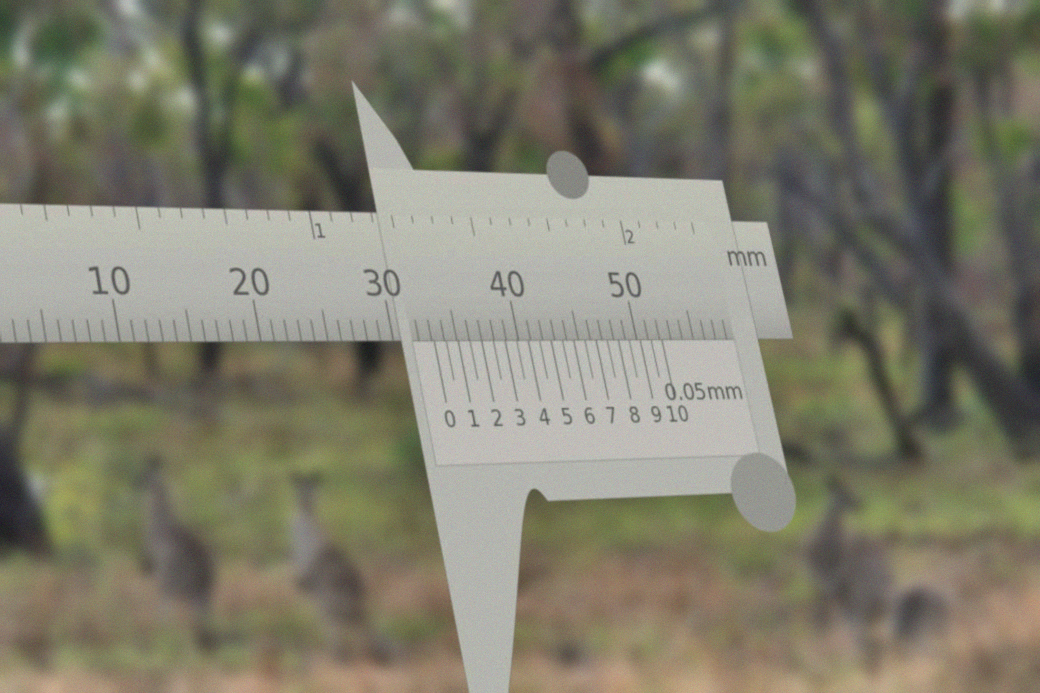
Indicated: 33.2 (mm)
